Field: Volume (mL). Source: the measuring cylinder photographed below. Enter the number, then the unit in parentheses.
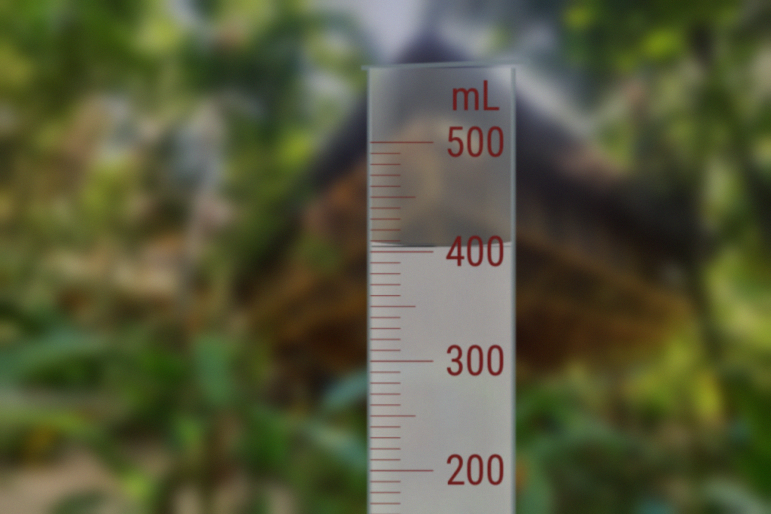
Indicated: 405 (mL)
